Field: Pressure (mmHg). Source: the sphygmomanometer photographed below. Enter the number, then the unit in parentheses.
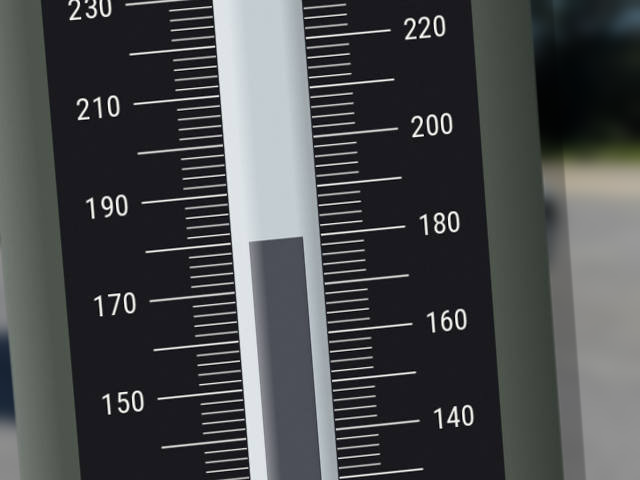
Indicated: 180 (mmHg)
